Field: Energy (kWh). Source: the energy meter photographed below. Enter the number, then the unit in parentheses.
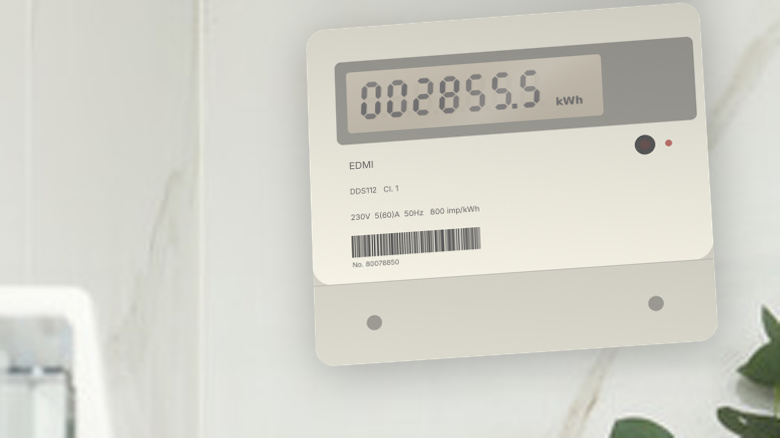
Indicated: 2855.5 (kWh)
